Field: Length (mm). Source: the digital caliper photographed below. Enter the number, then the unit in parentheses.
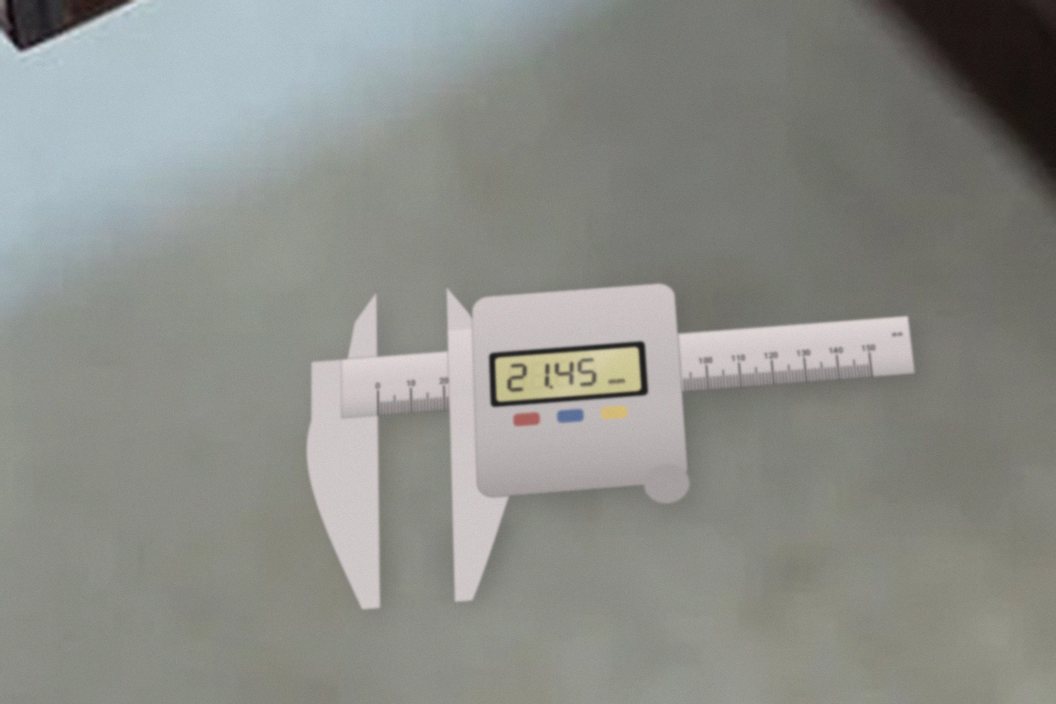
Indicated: 21.45 (mm)
